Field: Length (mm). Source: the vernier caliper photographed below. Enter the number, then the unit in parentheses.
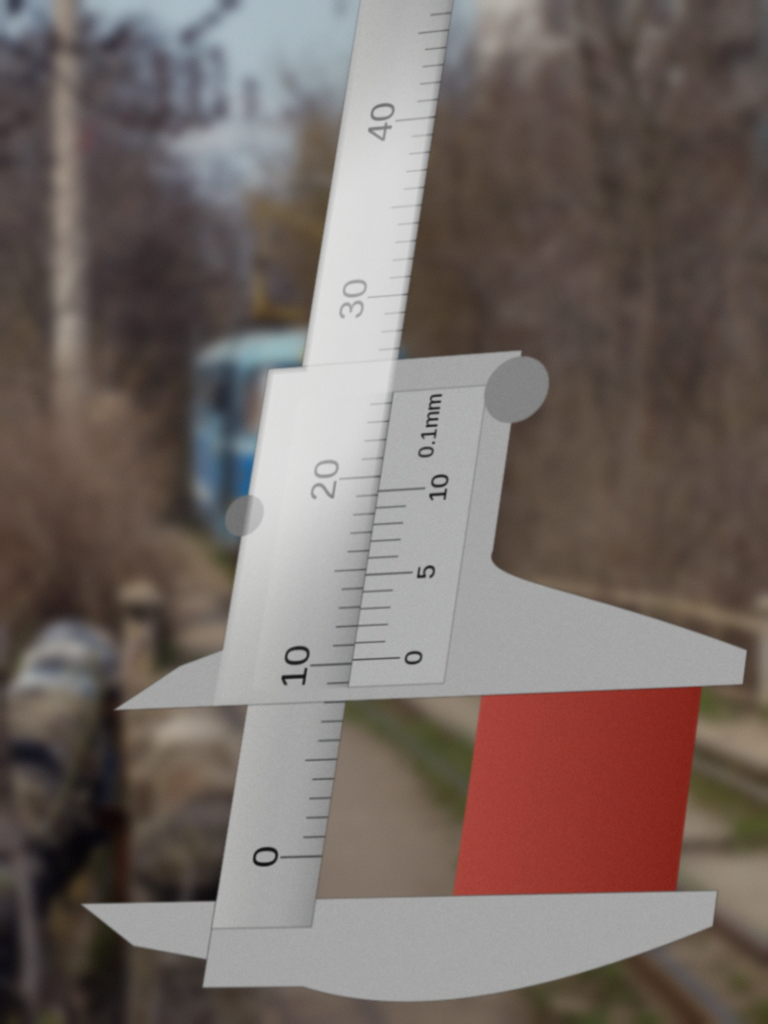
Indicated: 10.2 (mm)
